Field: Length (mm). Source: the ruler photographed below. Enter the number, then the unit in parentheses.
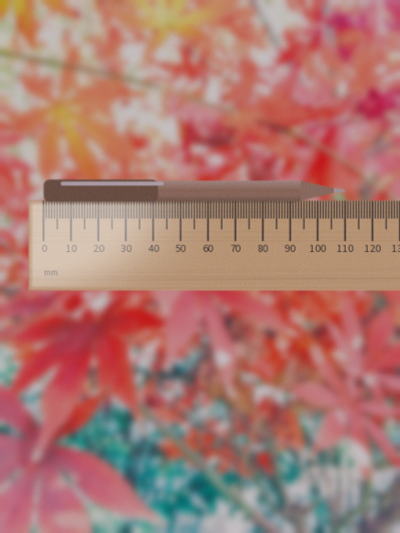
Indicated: 110 (mm)
